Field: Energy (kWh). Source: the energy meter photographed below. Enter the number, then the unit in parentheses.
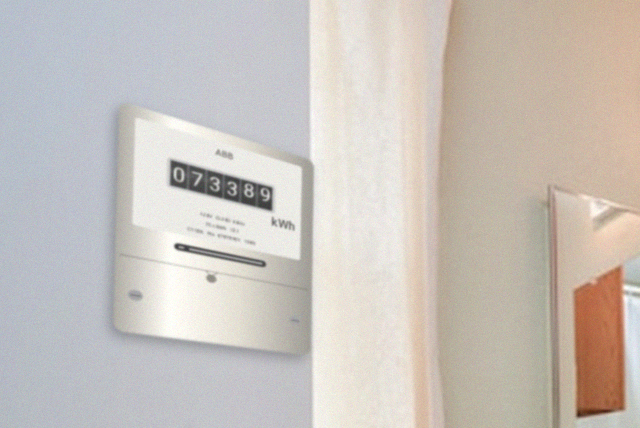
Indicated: 73389 (kWh)
